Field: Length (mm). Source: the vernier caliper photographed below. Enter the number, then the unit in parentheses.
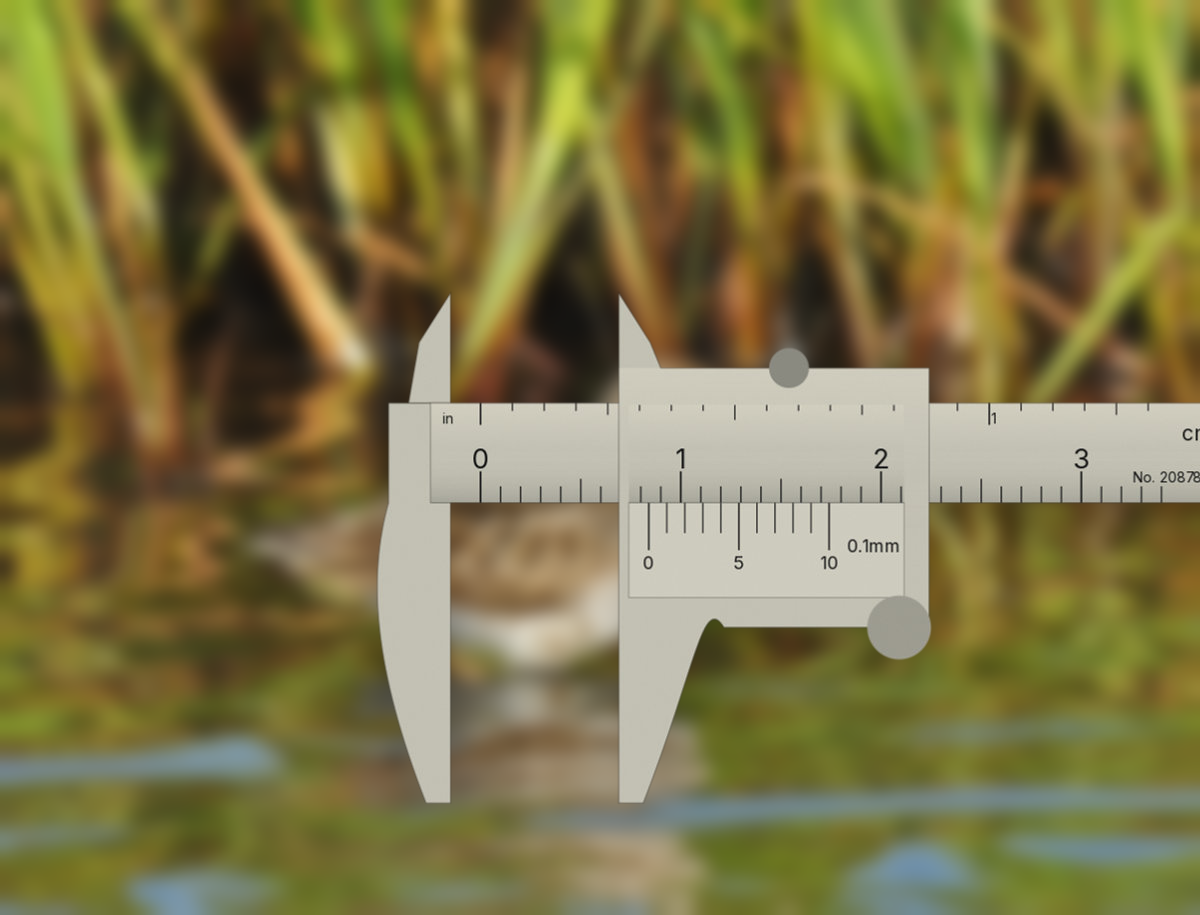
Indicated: 8.4 (mm)
